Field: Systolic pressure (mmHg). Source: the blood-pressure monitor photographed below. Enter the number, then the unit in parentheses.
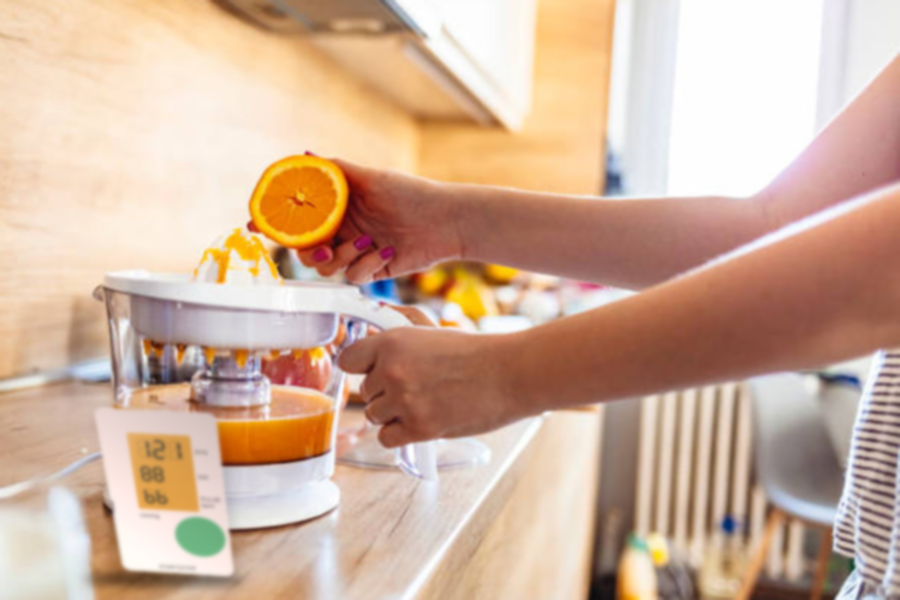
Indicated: 121 (mmHg)
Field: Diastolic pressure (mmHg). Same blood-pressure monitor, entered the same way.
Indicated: 88 (mmHg)
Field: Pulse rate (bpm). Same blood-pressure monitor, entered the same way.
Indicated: 66 (bpm)
